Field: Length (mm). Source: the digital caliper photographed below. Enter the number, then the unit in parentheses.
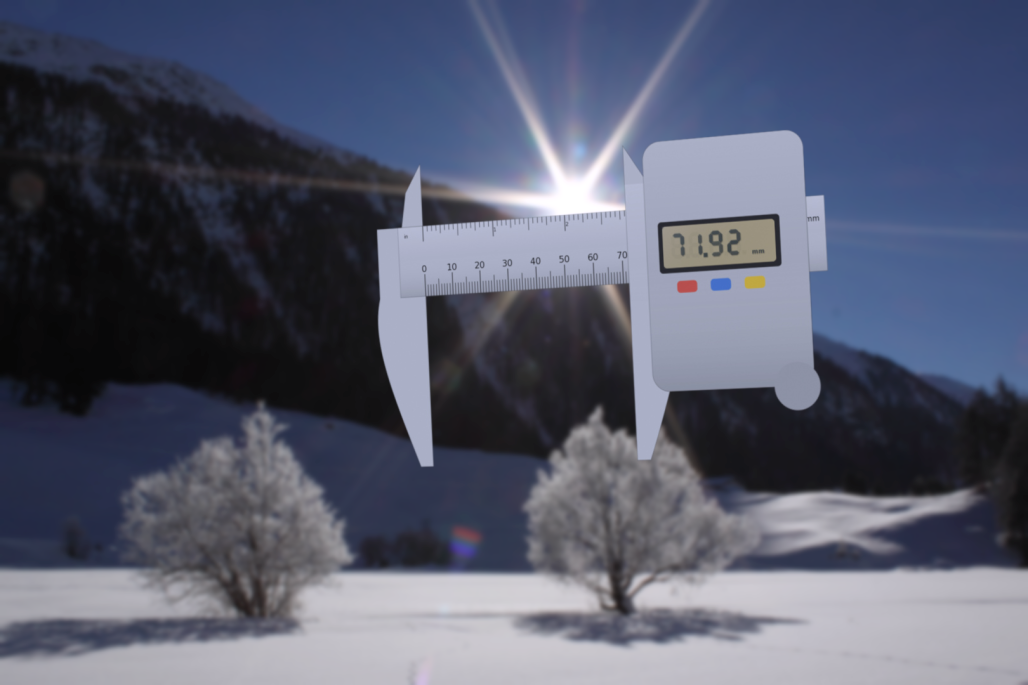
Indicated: 71.92 (mm)
